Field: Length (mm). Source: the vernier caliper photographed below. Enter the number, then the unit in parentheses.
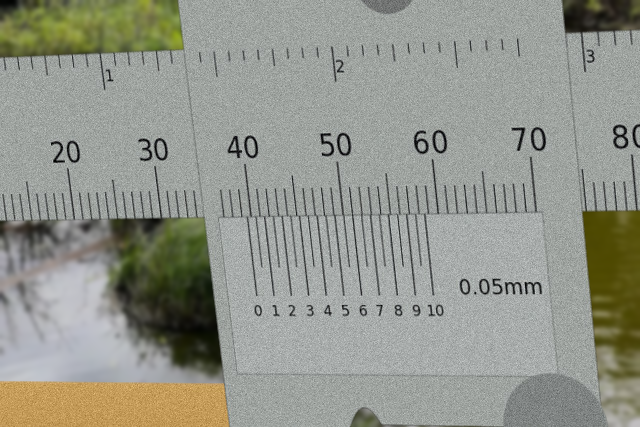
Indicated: 39.6 (mm)
